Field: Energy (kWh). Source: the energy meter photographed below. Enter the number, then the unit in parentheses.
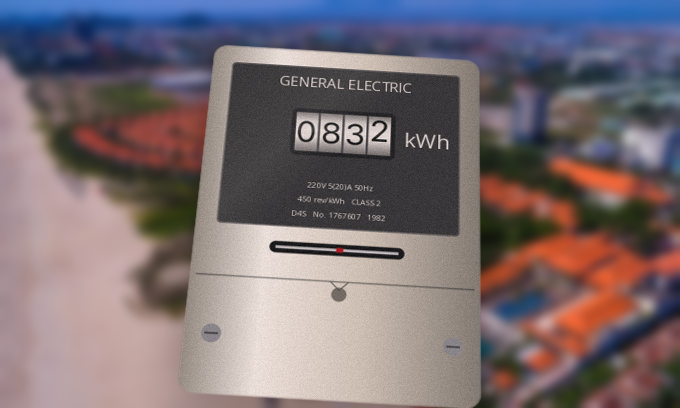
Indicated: 832 (kWh)
